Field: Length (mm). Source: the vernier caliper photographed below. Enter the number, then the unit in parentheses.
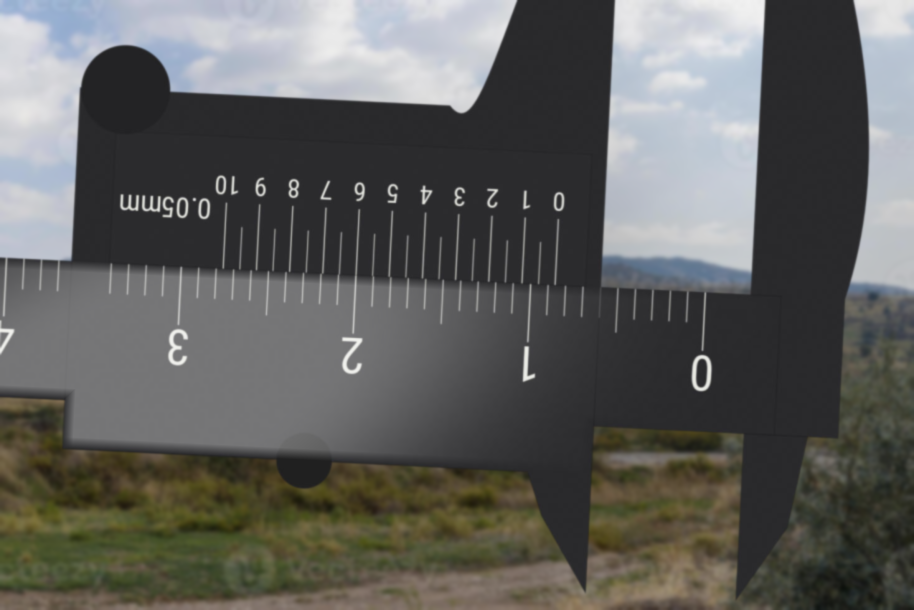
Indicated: 8.6 (mm)
